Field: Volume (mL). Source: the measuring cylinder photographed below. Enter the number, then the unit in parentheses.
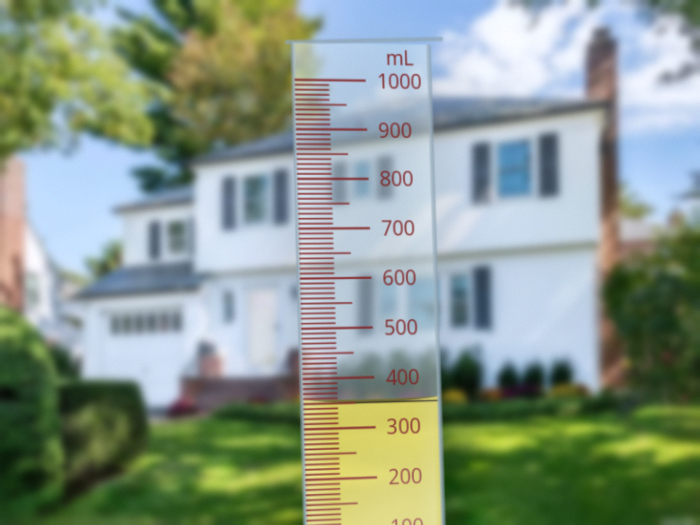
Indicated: 350 (mL)
